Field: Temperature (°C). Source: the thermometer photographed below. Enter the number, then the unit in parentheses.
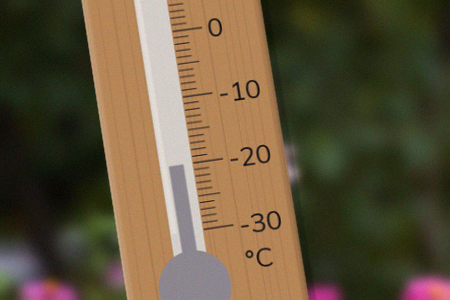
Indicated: -20 (°C)
